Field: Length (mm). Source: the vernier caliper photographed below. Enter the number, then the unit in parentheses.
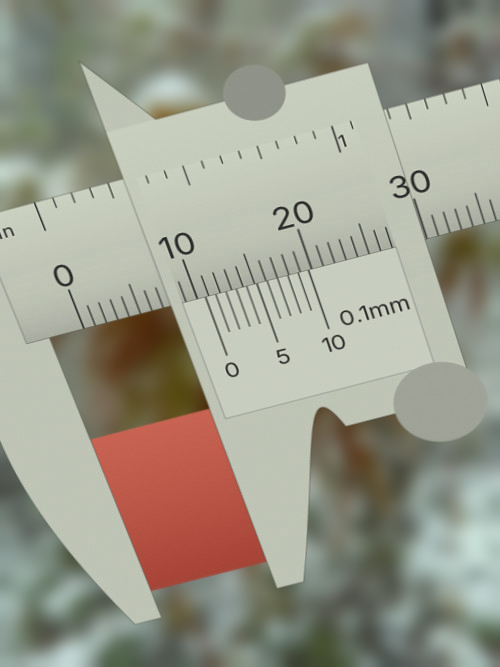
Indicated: 10.7 (mm)
